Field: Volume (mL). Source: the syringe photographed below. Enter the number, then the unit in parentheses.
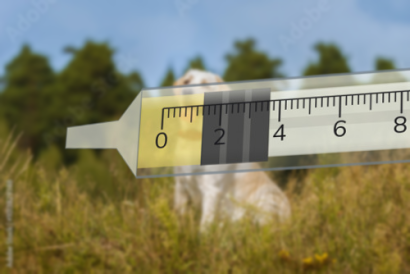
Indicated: 1.4 (mL)
